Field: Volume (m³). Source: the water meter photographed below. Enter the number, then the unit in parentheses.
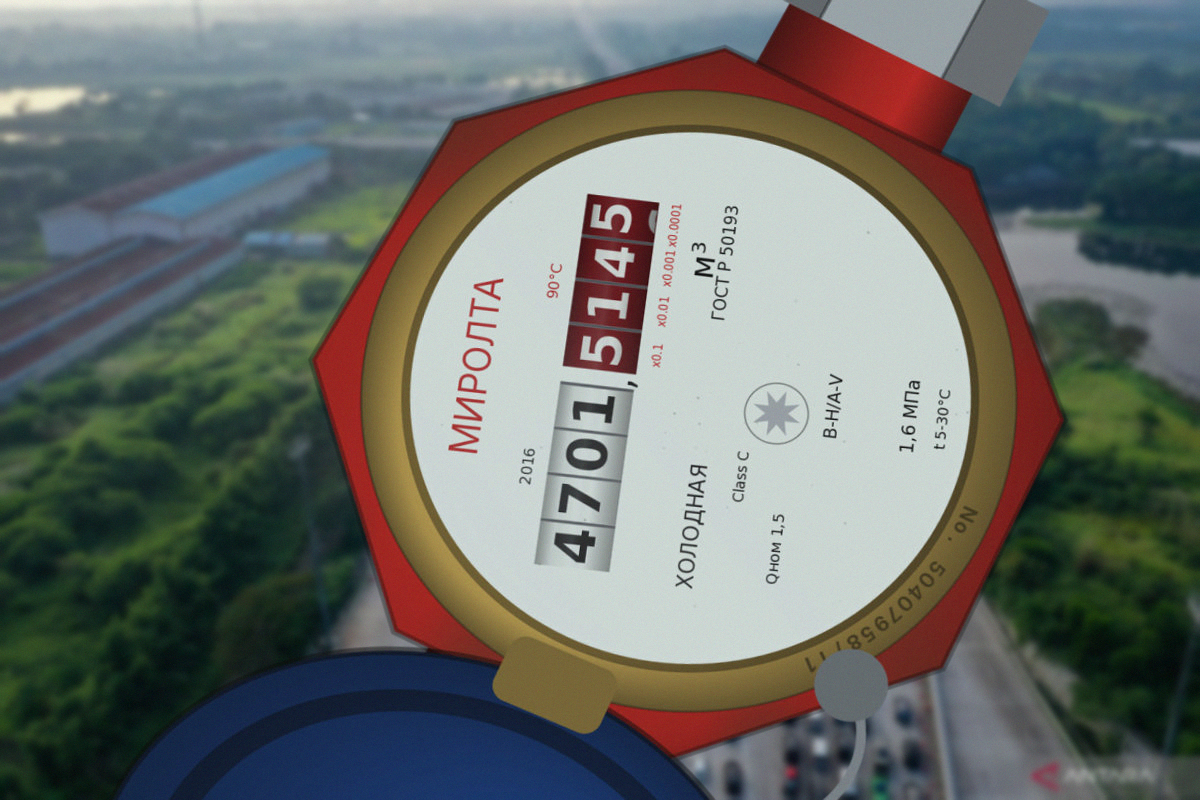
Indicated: 4701.5145 (m³)
